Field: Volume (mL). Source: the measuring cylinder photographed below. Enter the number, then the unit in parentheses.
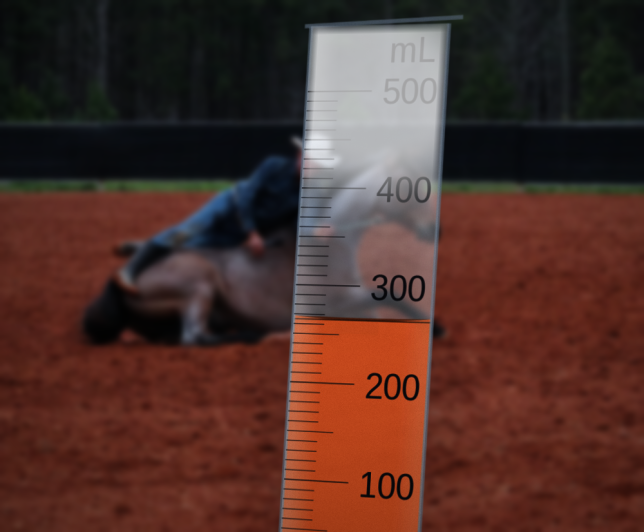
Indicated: 265 (mL)
